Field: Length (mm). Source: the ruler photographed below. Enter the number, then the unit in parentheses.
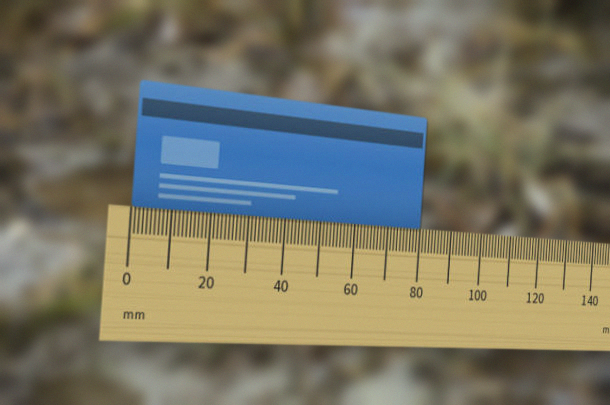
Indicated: 80 (mm)
